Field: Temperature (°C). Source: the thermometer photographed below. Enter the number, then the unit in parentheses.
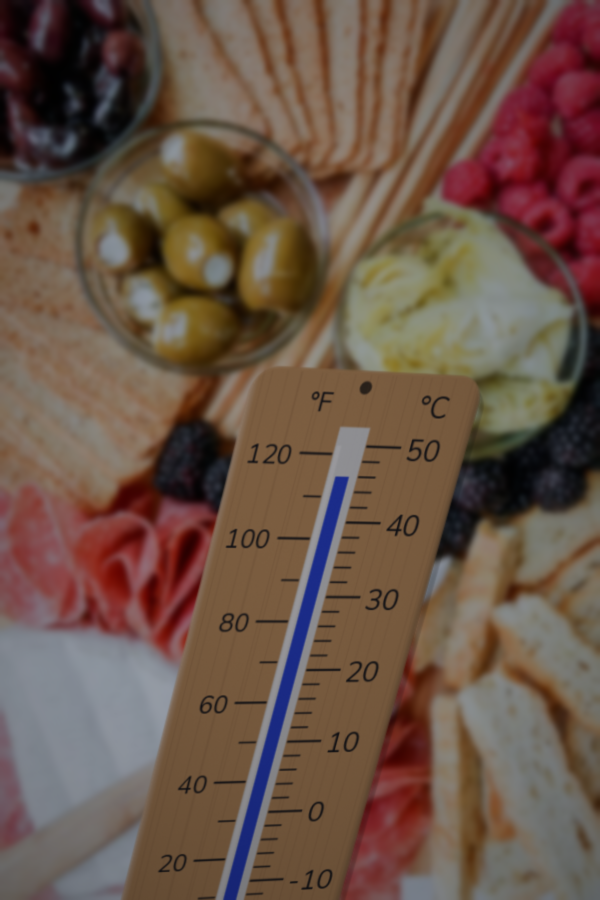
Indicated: 46 (°C)
